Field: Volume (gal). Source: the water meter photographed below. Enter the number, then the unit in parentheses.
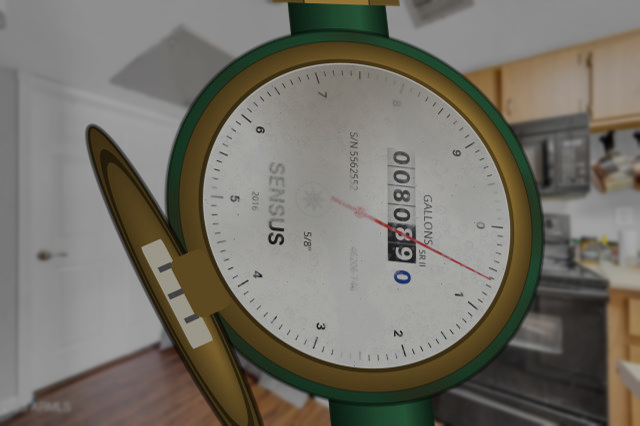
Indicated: 80890.6 (gal)
